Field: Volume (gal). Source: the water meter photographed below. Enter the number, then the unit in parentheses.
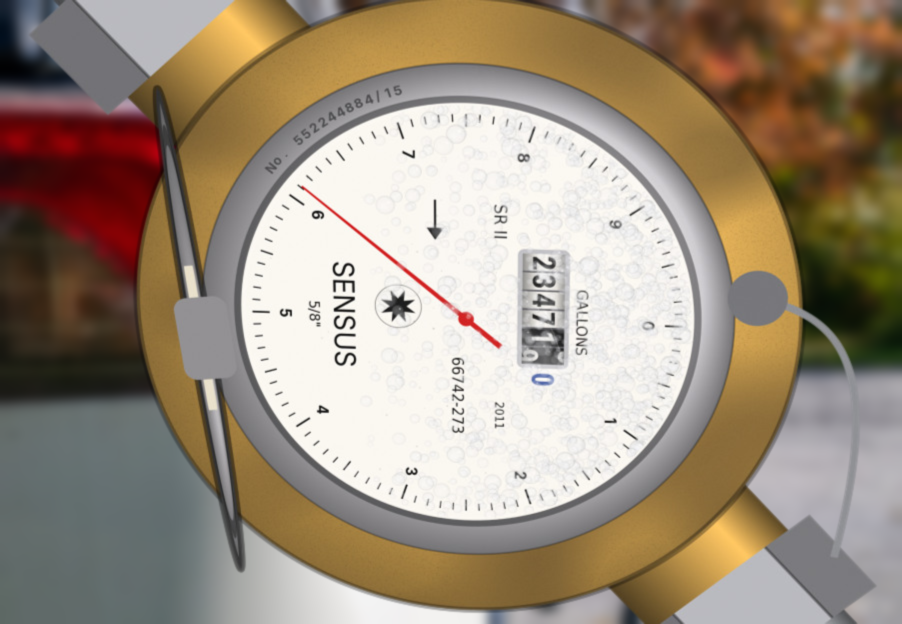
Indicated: 2347186.1 (gal)
